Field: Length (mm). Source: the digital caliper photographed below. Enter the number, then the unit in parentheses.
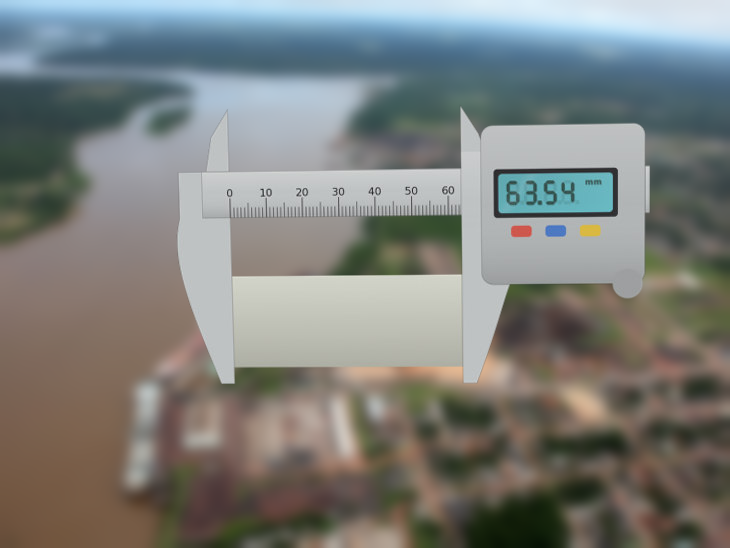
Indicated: 63.54 (mm)
